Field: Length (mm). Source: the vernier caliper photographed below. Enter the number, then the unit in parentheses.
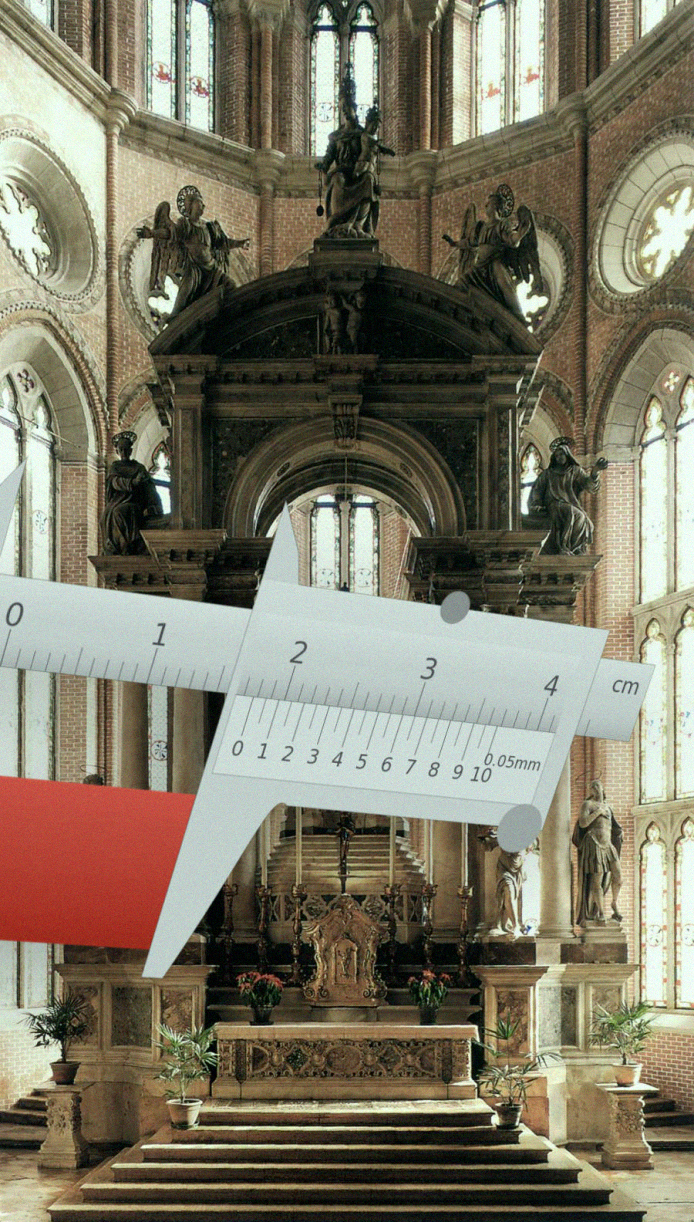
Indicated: 17.7 (mm)
